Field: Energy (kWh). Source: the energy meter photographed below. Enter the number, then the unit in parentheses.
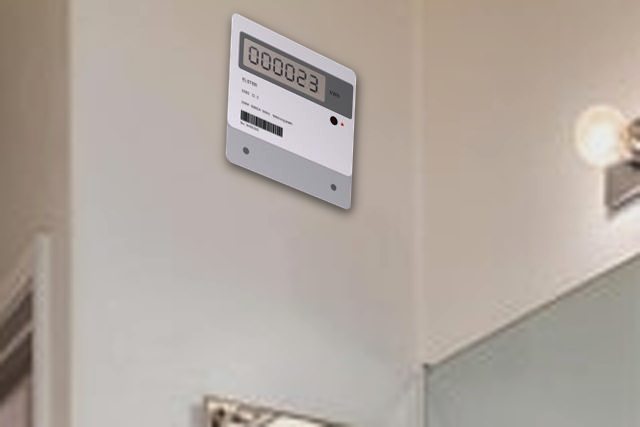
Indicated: 23 (kWh)
